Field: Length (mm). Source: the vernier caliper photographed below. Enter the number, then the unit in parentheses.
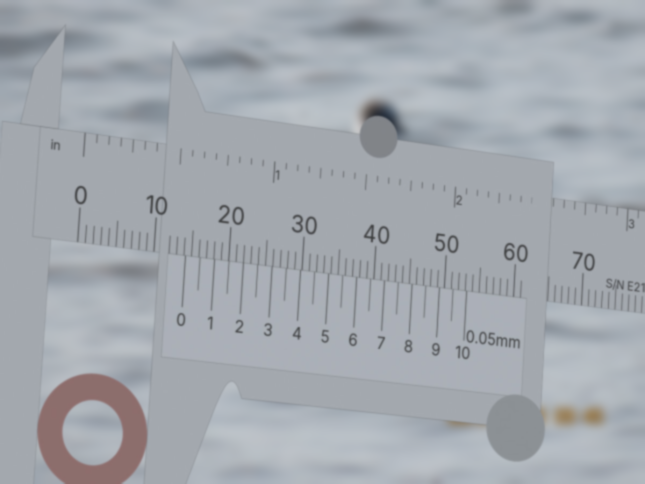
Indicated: 14.2 (mm)
